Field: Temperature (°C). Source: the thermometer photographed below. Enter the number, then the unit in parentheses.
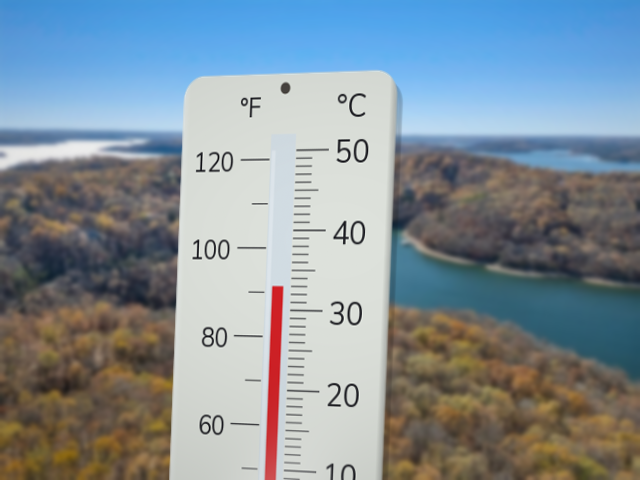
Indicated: 33 (°C)
